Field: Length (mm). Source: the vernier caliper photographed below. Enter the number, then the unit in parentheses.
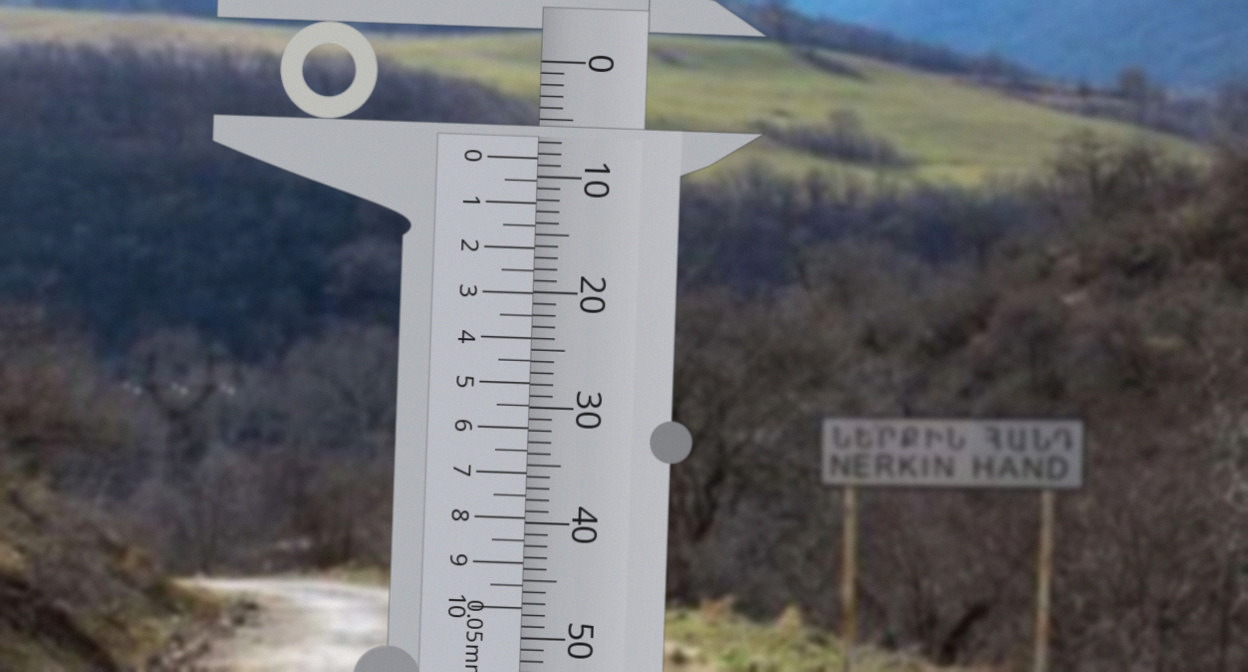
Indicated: 8.4 (mm)
